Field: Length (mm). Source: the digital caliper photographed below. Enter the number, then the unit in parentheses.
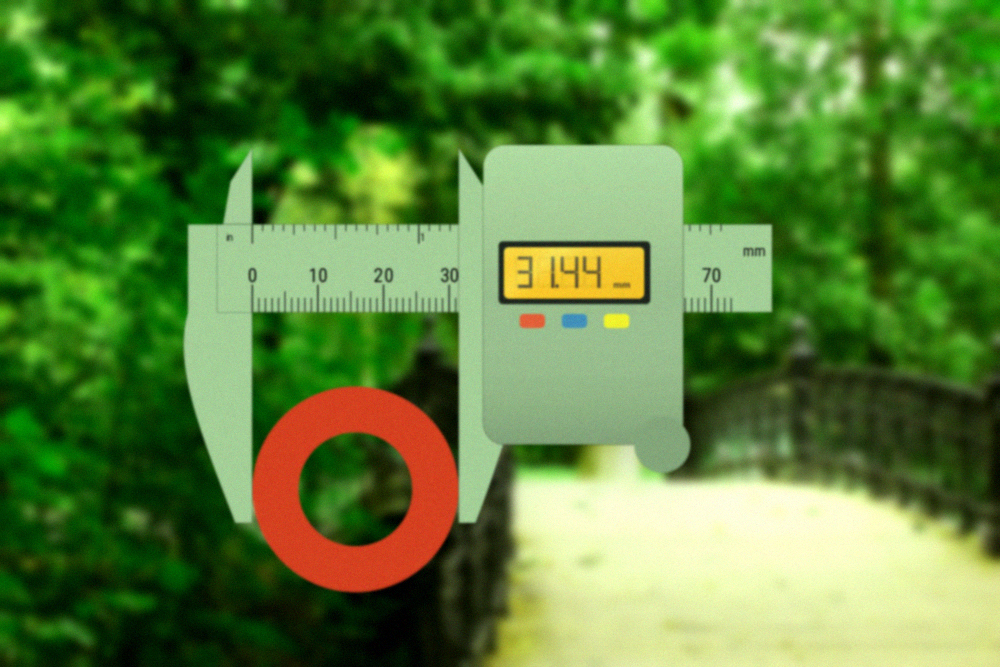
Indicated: 31.44 (mm)
